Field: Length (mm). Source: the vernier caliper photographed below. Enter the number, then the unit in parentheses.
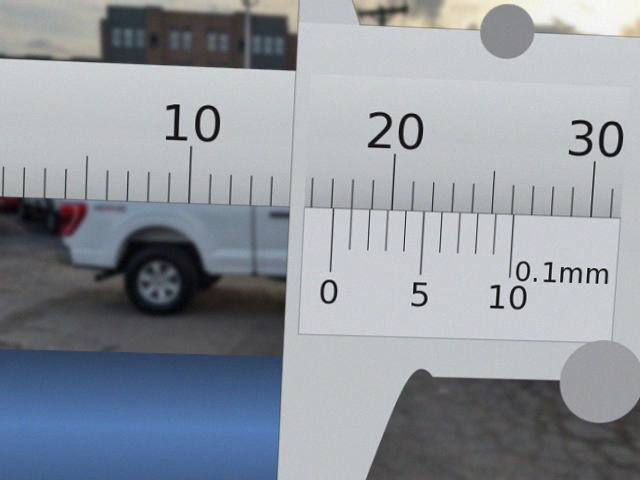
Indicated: 17.1 (mm)
